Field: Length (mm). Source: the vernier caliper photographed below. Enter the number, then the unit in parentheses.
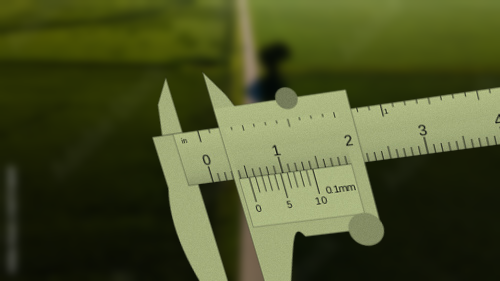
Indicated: 5.2 (mm)
